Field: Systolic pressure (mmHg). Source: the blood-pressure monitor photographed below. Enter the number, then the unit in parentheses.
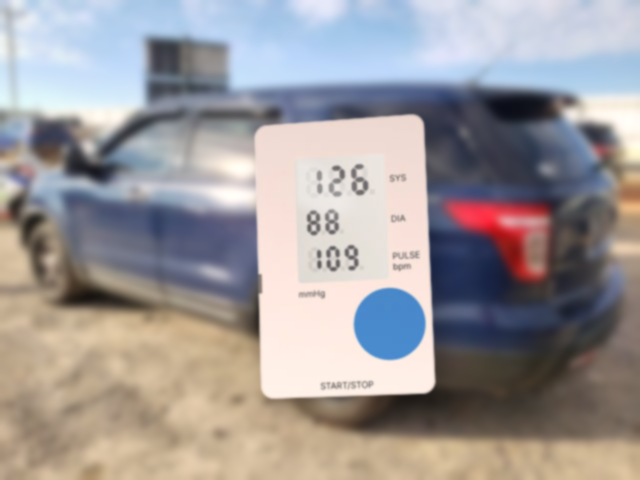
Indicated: 126 (mmHg)
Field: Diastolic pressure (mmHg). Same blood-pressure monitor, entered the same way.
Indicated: 88 (mmHg)
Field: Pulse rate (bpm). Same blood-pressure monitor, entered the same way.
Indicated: 109 (bpm)
